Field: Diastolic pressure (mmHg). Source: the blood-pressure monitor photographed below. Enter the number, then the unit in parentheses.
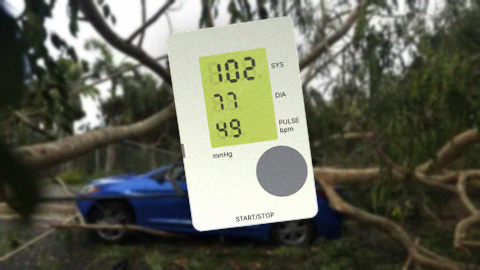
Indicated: 77 (mmHg)
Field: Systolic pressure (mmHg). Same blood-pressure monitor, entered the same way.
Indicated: 102 (mmHg)
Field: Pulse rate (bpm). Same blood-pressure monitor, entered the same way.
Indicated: 49 (bpm)
